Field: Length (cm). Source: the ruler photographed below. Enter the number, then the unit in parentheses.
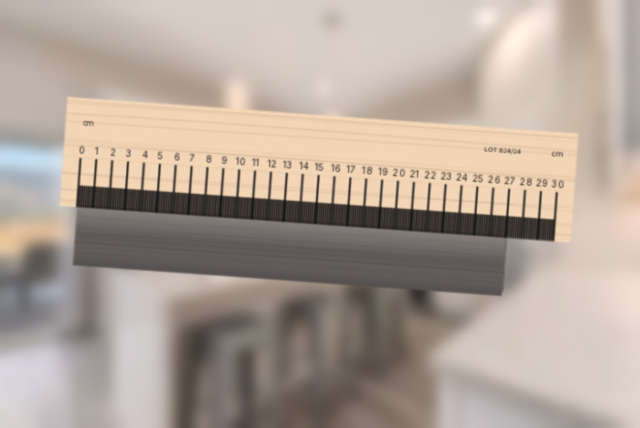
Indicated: 27 (cm)
